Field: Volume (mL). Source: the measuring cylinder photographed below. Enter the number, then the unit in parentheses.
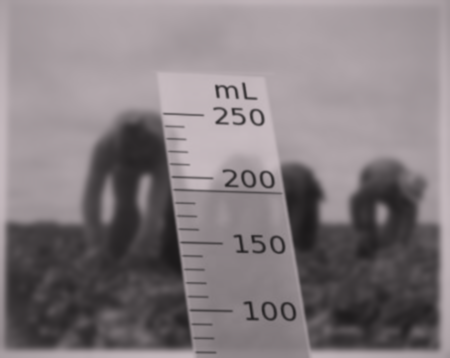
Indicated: 190 (mL)
